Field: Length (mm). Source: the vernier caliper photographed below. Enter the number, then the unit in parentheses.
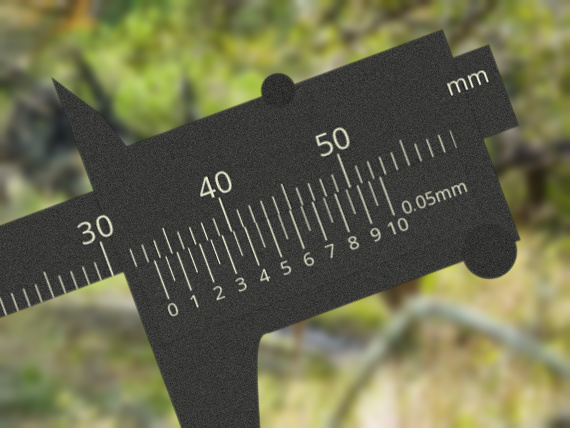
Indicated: 33.5 (mm)
